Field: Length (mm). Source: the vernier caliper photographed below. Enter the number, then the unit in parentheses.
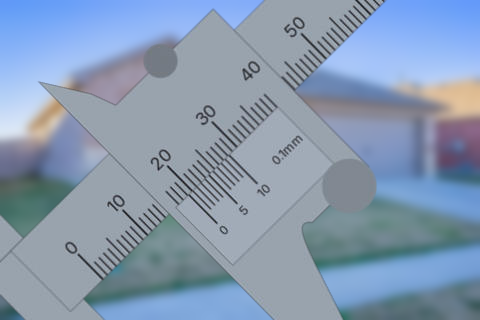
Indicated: 19.2 (mm)
